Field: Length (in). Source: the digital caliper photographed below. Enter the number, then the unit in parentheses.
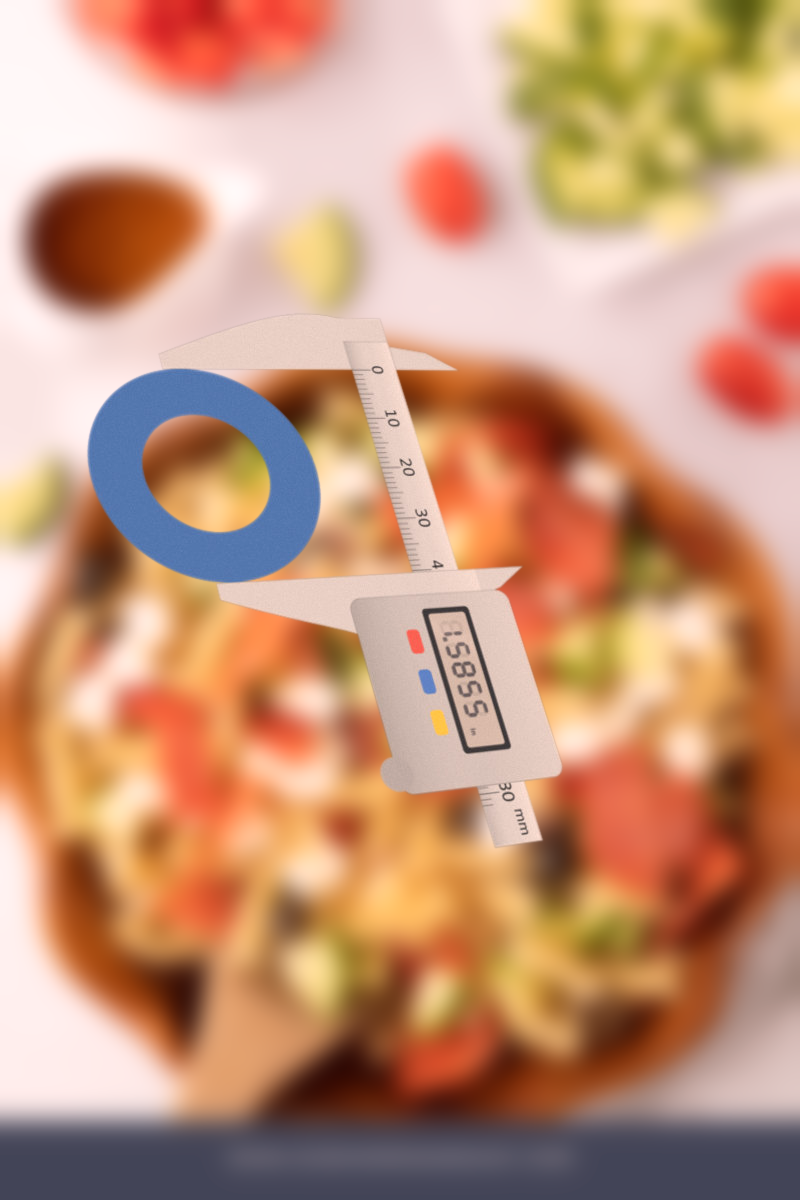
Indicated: 1.5855 (in)
